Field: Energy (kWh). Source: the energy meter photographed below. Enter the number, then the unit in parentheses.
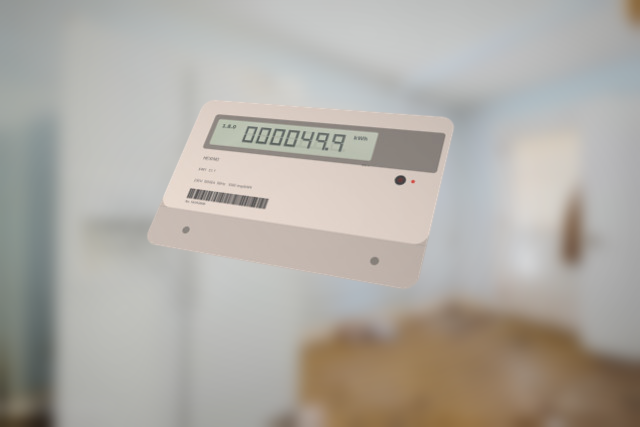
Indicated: 49.9 (kWh)
